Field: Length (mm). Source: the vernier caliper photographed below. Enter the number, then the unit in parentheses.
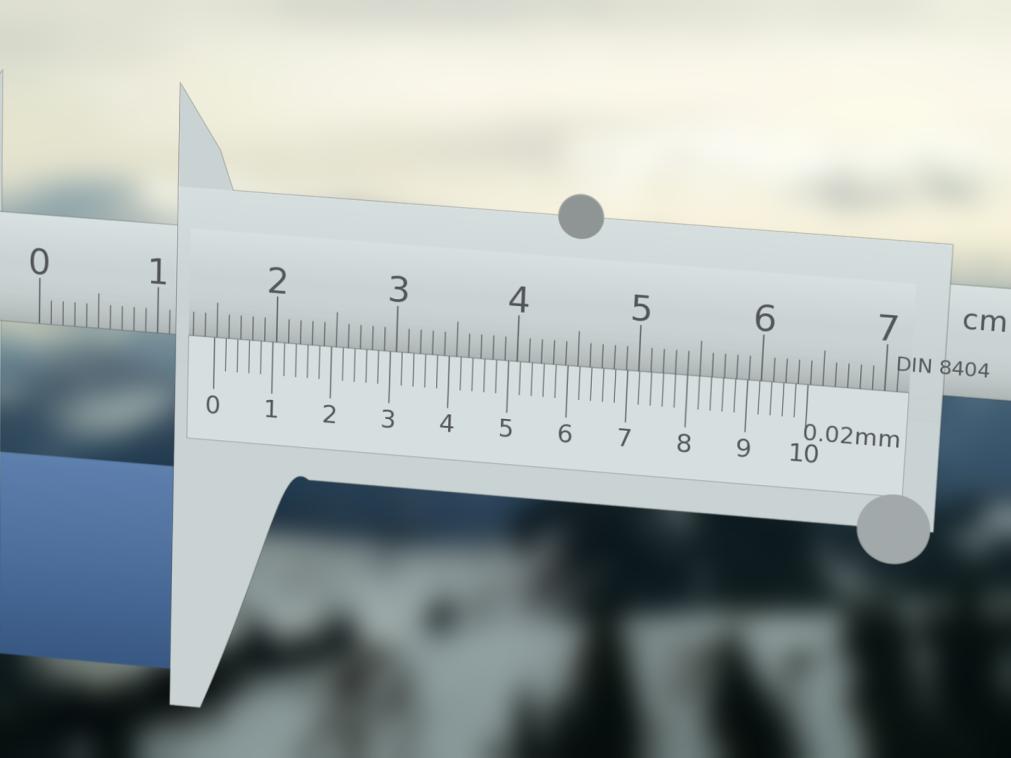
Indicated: 14.8 (mm)
